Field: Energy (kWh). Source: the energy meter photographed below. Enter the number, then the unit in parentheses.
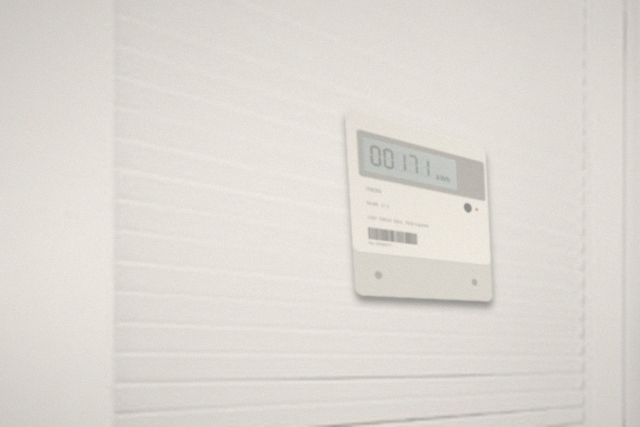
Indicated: 171 (kWh)
